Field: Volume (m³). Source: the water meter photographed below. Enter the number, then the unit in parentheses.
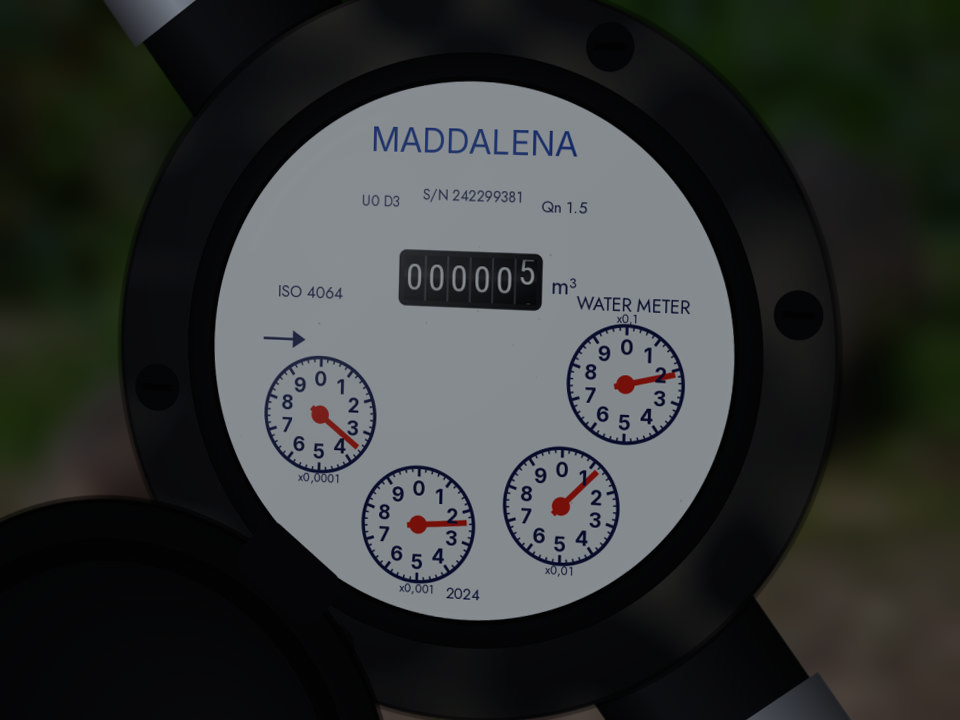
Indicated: 5.2123 (m³)
